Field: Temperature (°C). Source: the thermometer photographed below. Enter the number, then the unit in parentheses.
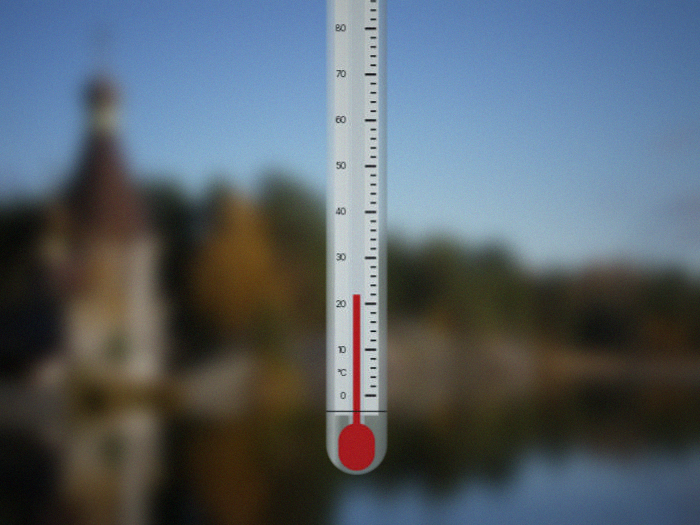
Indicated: 22 (°C)
